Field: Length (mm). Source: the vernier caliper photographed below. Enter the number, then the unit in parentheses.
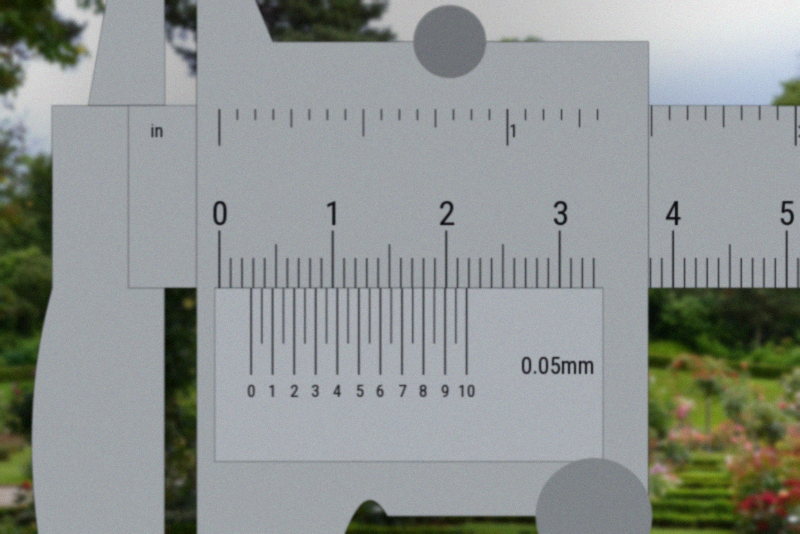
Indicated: 2.8 (mm)
